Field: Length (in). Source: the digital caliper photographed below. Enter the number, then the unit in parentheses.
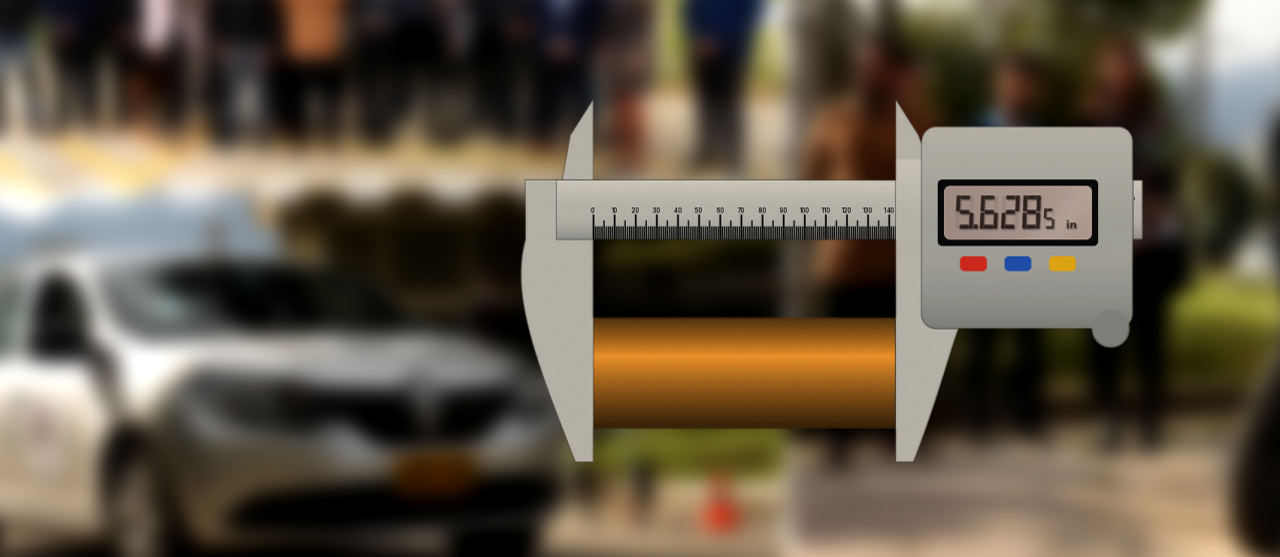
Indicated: 5.6285 (in)
